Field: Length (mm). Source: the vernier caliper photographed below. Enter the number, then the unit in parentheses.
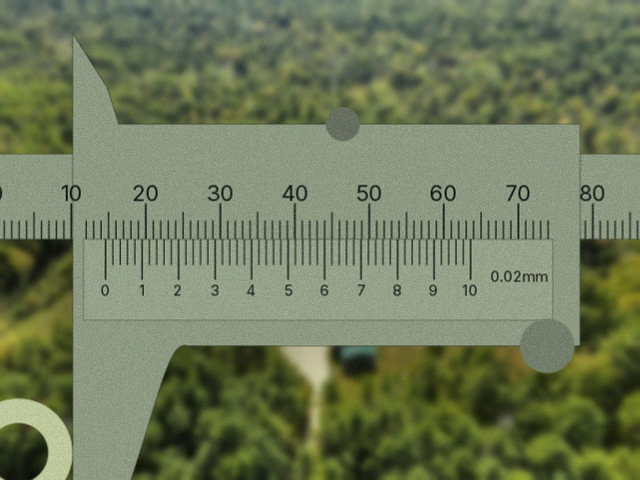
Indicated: 14.6 (mm)
